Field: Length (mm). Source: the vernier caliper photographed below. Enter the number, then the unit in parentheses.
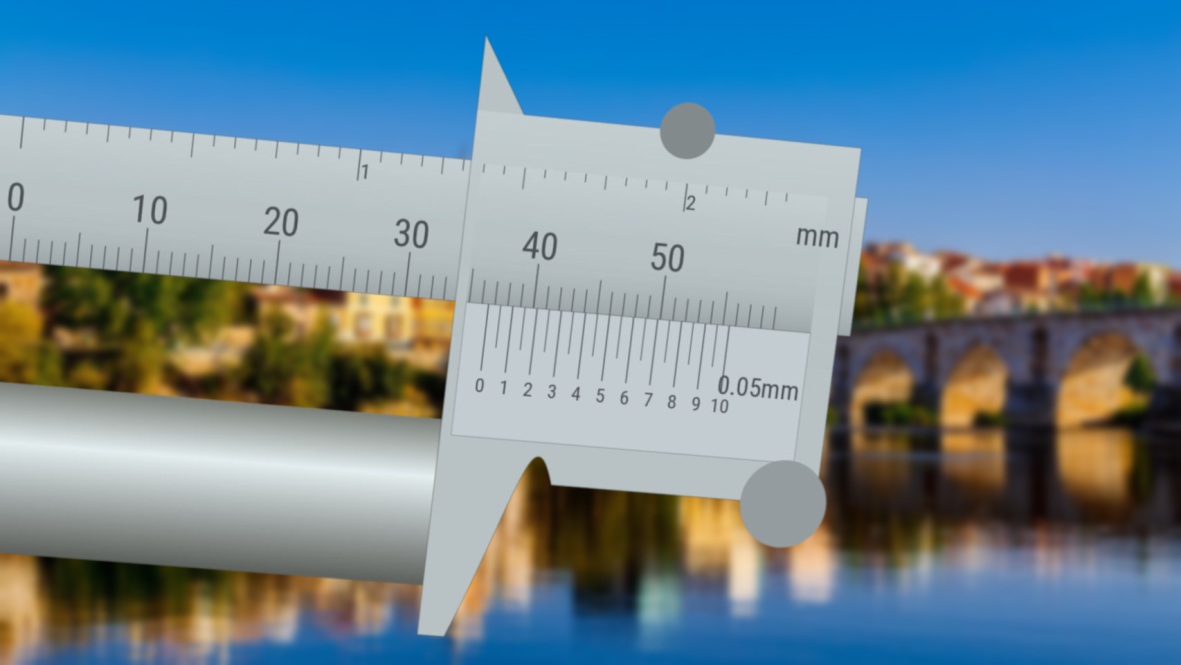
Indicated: 36.5 (mm)
